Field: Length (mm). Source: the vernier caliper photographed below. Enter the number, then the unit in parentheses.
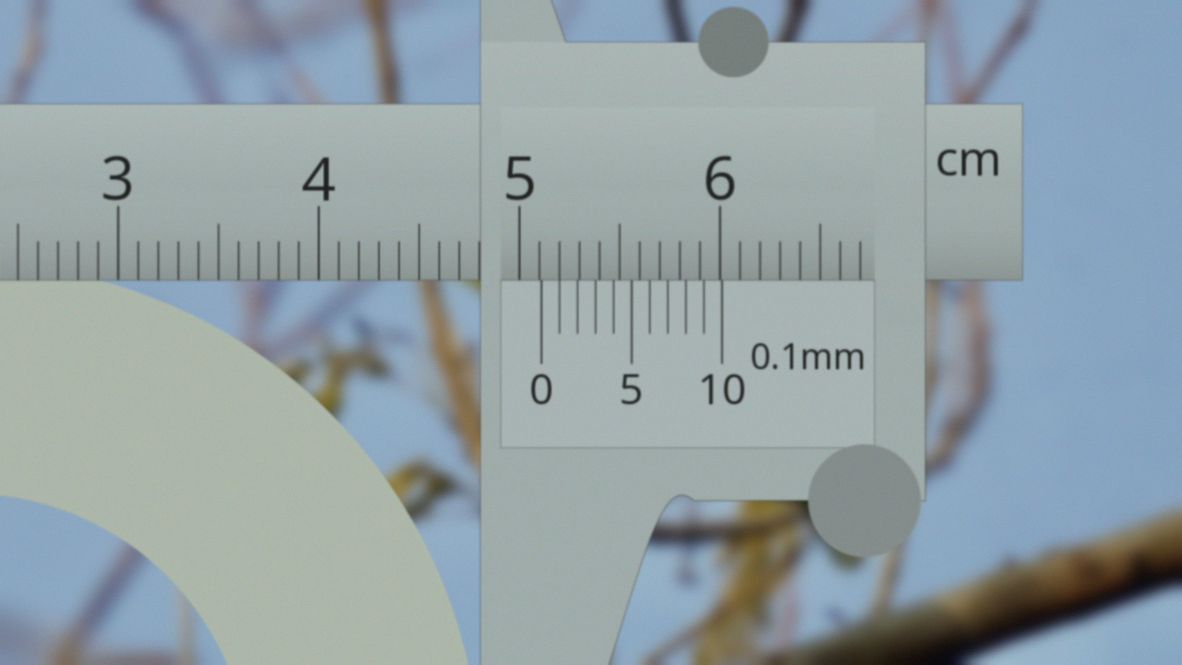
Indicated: 51.1 (mm)
